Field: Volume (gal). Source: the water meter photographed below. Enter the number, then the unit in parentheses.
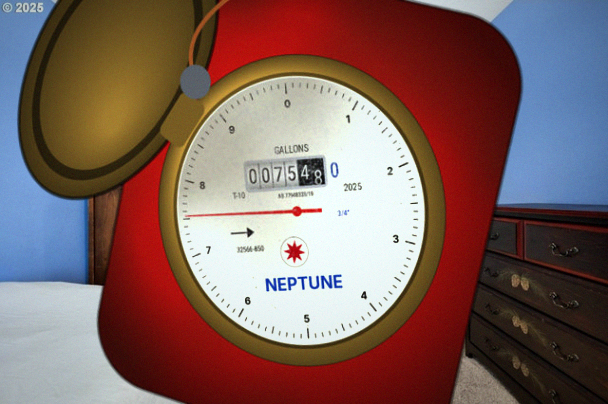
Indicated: 75477.5 (gal)
